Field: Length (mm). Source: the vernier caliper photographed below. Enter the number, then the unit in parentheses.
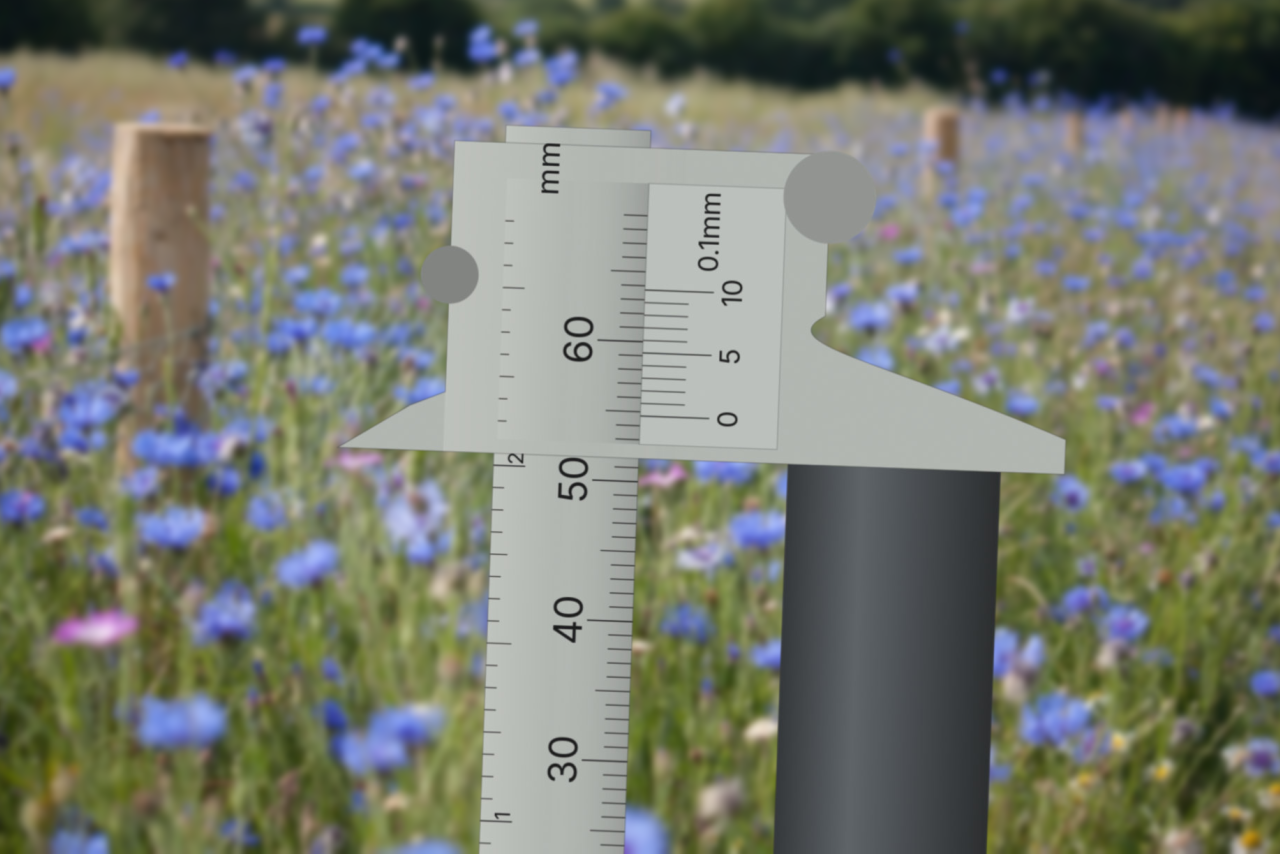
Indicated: 54.7 (mm)
